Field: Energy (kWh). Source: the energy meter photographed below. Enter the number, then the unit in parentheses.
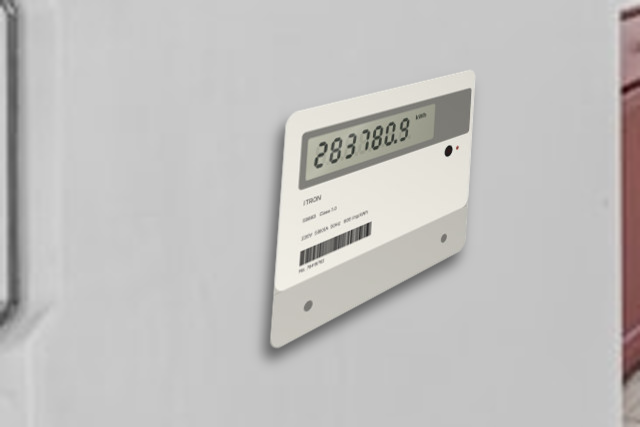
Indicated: 283780.9 (kWh)
